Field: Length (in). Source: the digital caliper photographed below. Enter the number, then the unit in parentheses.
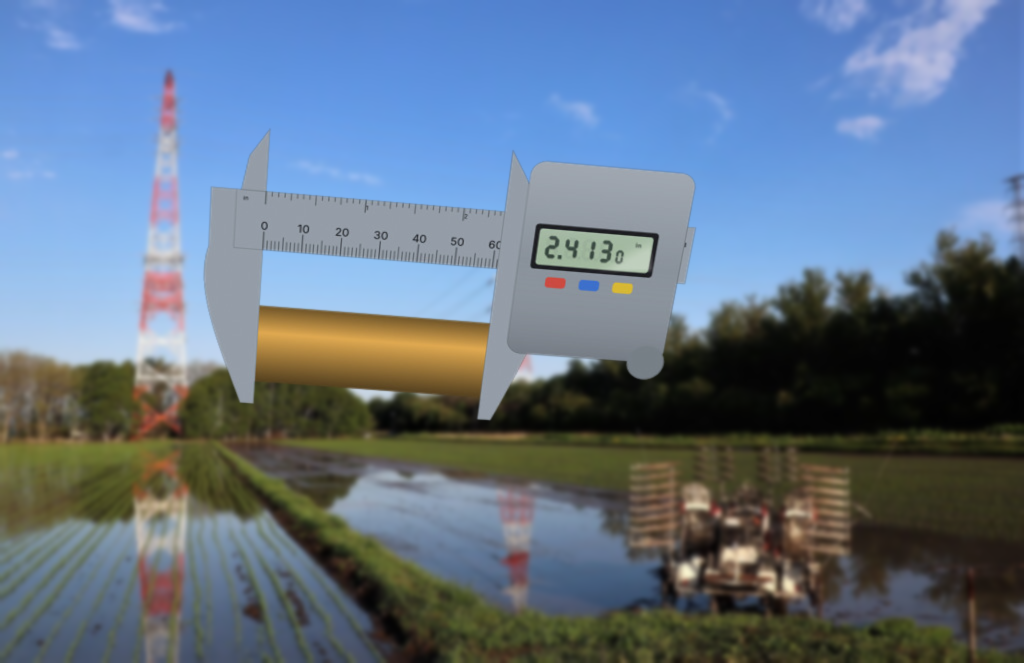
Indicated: 2.4130 (in)
